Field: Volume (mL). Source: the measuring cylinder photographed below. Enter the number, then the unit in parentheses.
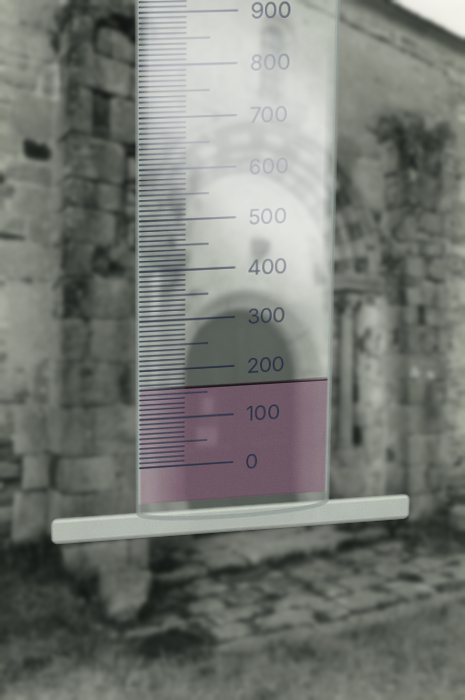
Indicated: 160 (mL)
